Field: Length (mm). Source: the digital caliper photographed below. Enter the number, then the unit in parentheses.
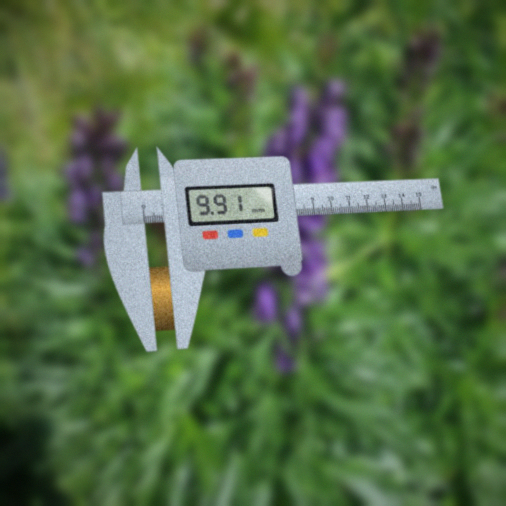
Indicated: 9.91 (mm)
